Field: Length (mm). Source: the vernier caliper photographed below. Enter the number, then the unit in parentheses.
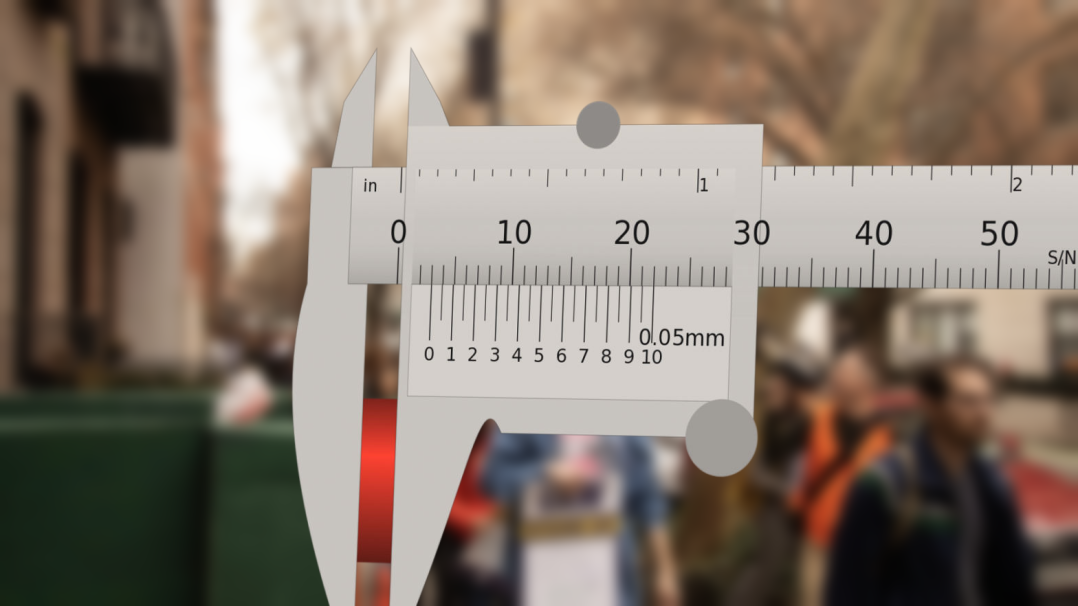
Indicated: 3.0 (mm)
